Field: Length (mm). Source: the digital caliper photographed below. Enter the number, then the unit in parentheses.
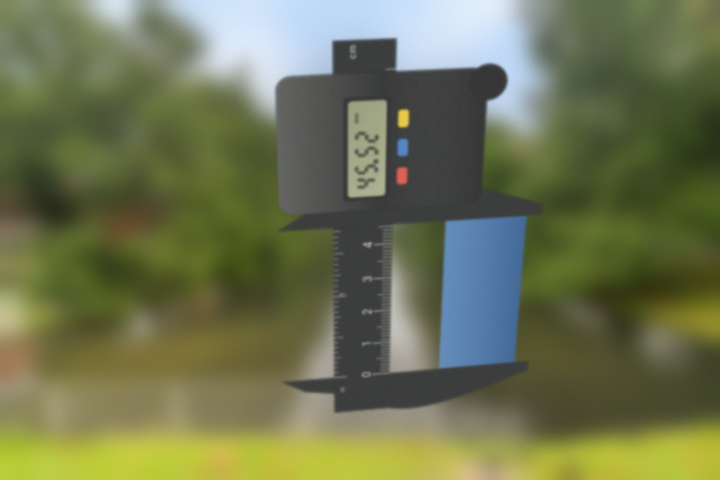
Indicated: 45.52 (mm)
